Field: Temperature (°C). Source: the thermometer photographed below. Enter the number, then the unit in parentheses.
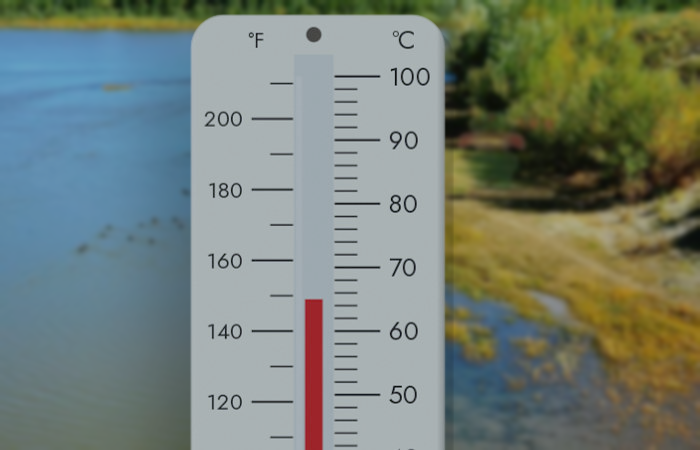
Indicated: 65 (°C)
